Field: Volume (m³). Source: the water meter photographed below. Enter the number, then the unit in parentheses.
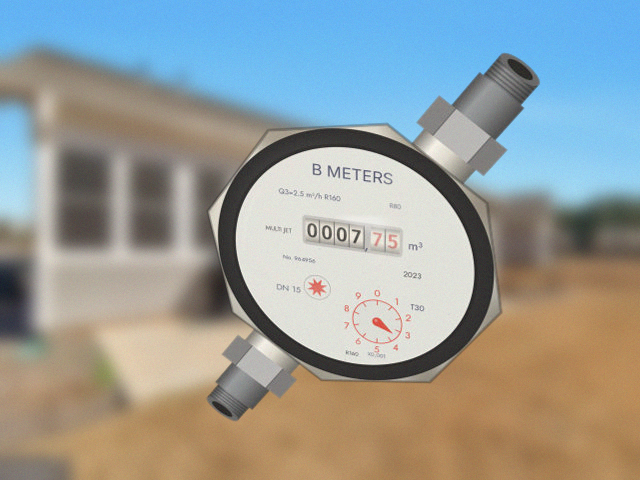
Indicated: 7.753 (m³)
